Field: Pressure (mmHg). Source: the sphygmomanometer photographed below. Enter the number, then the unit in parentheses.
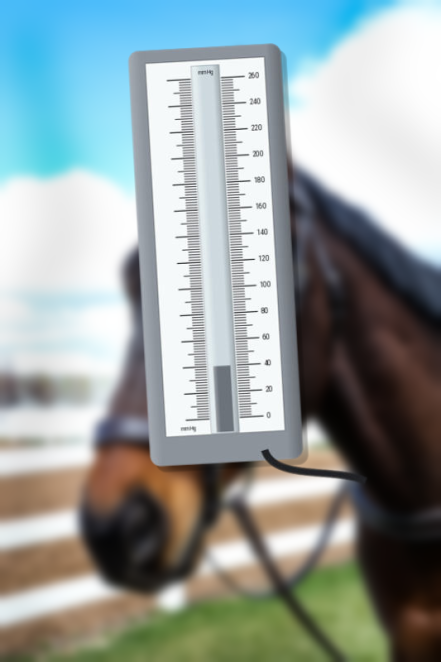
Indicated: 40 (mmHg)
